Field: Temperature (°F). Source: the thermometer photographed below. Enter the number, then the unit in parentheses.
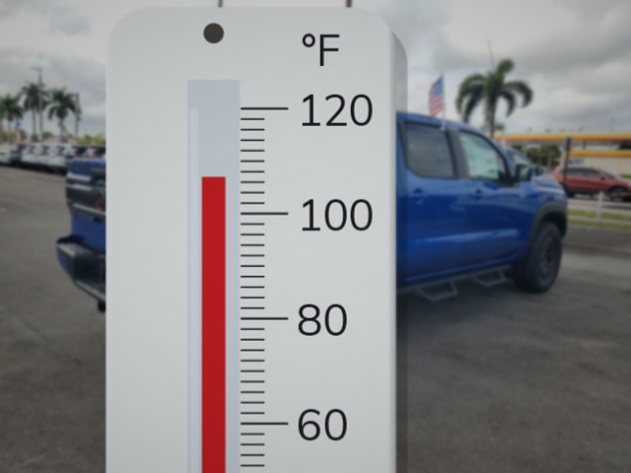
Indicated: 107 (°F)
